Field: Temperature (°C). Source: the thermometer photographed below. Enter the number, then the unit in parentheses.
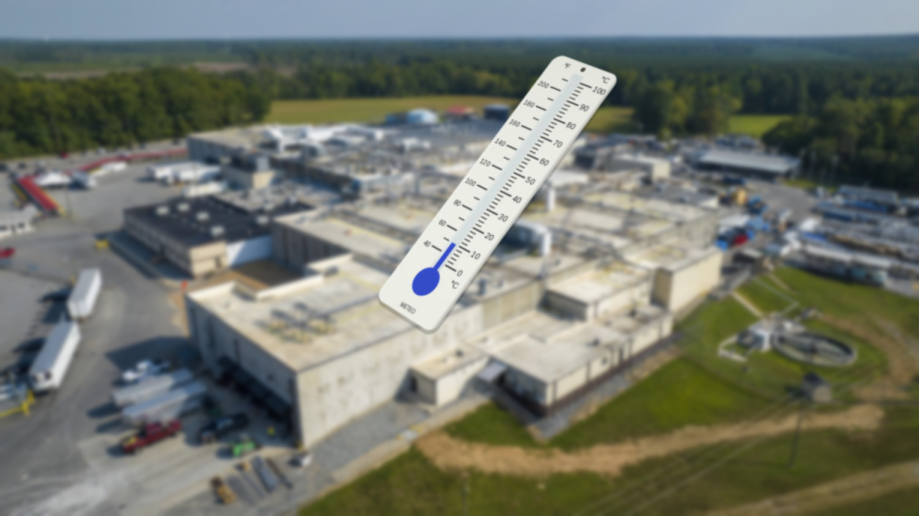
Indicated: 10 (°C)
